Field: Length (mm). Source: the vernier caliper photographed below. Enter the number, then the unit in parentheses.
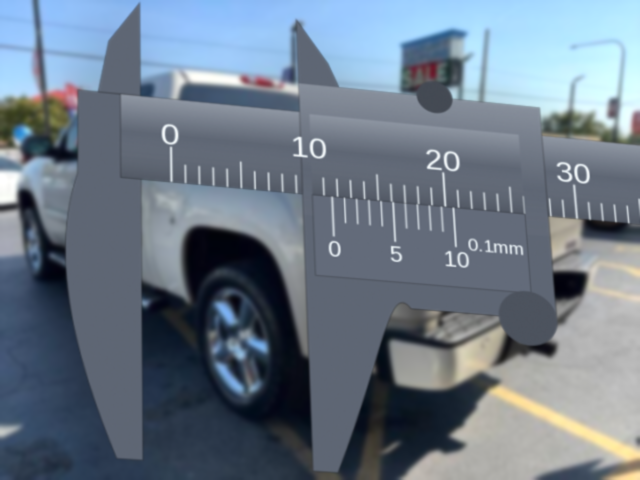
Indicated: 11.6 (mm)
